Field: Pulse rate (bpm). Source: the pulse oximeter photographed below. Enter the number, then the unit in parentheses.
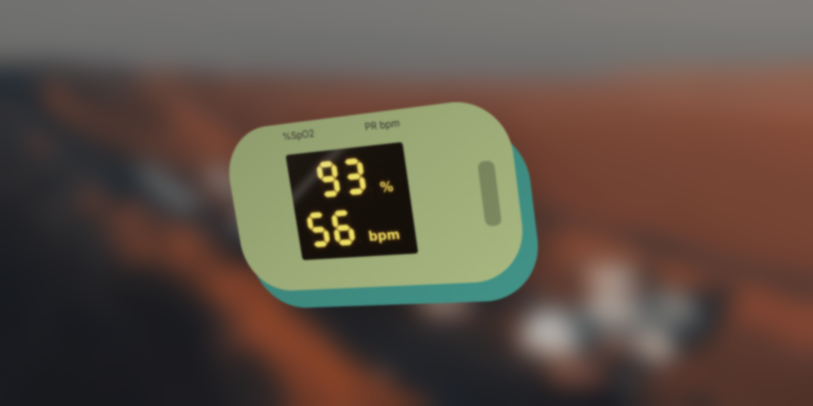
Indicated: 56 (bpm)
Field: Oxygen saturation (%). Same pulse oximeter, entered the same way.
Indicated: 93 (%)
